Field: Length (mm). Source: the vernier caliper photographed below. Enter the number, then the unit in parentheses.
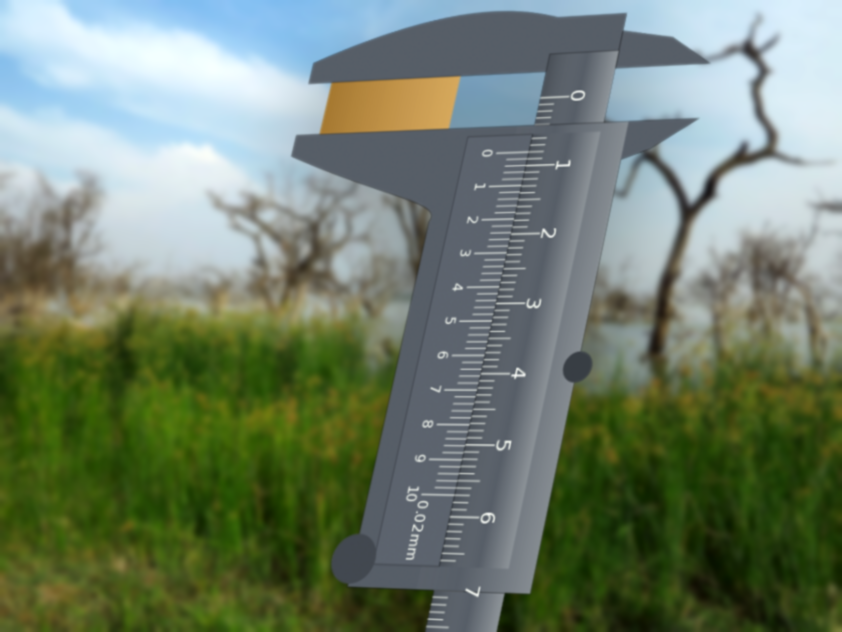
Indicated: 8.0 (mm)
